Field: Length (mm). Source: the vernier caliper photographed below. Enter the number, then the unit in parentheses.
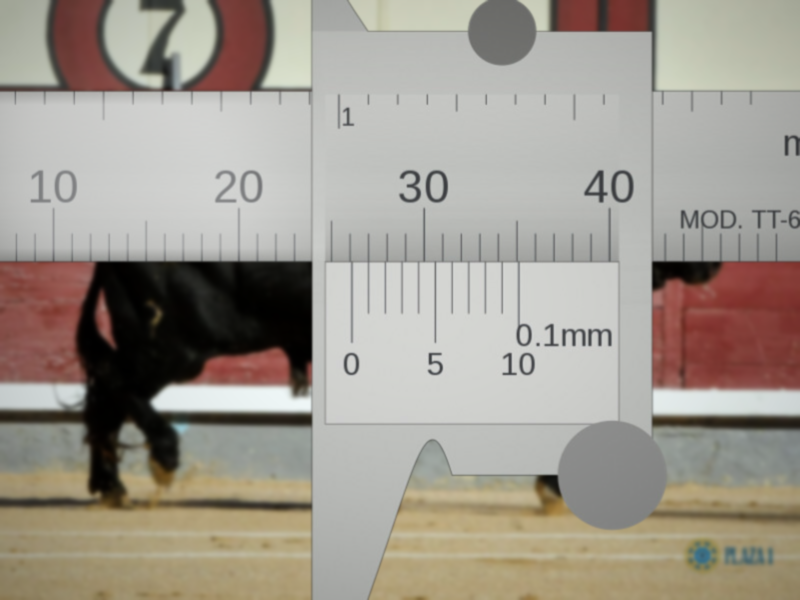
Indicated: 26.1 (mm)
